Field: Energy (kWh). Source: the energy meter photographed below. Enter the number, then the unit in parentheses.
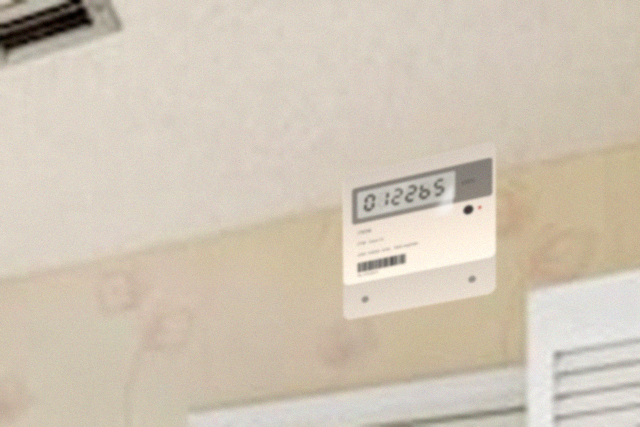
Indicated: 12265 (kWh)
